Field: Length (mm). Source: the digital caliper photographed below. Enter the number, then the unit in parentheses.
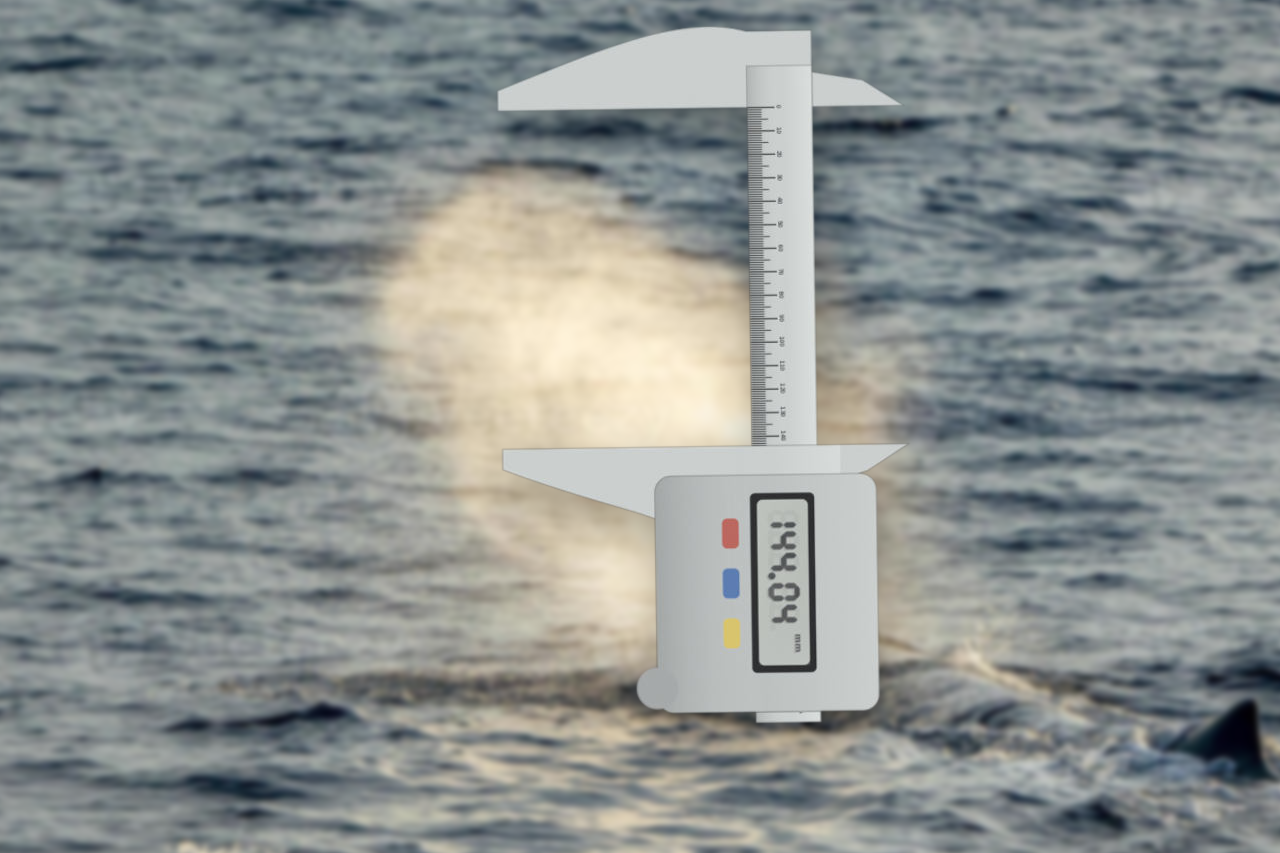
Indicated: 144.04 (mm)
